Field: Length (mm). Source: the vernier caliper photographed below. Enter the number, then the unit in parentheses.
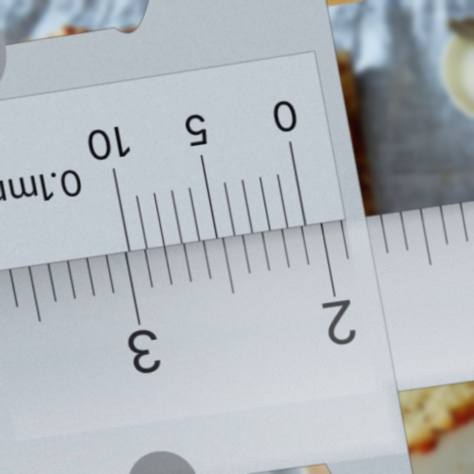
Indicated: 20.8 (mm)
